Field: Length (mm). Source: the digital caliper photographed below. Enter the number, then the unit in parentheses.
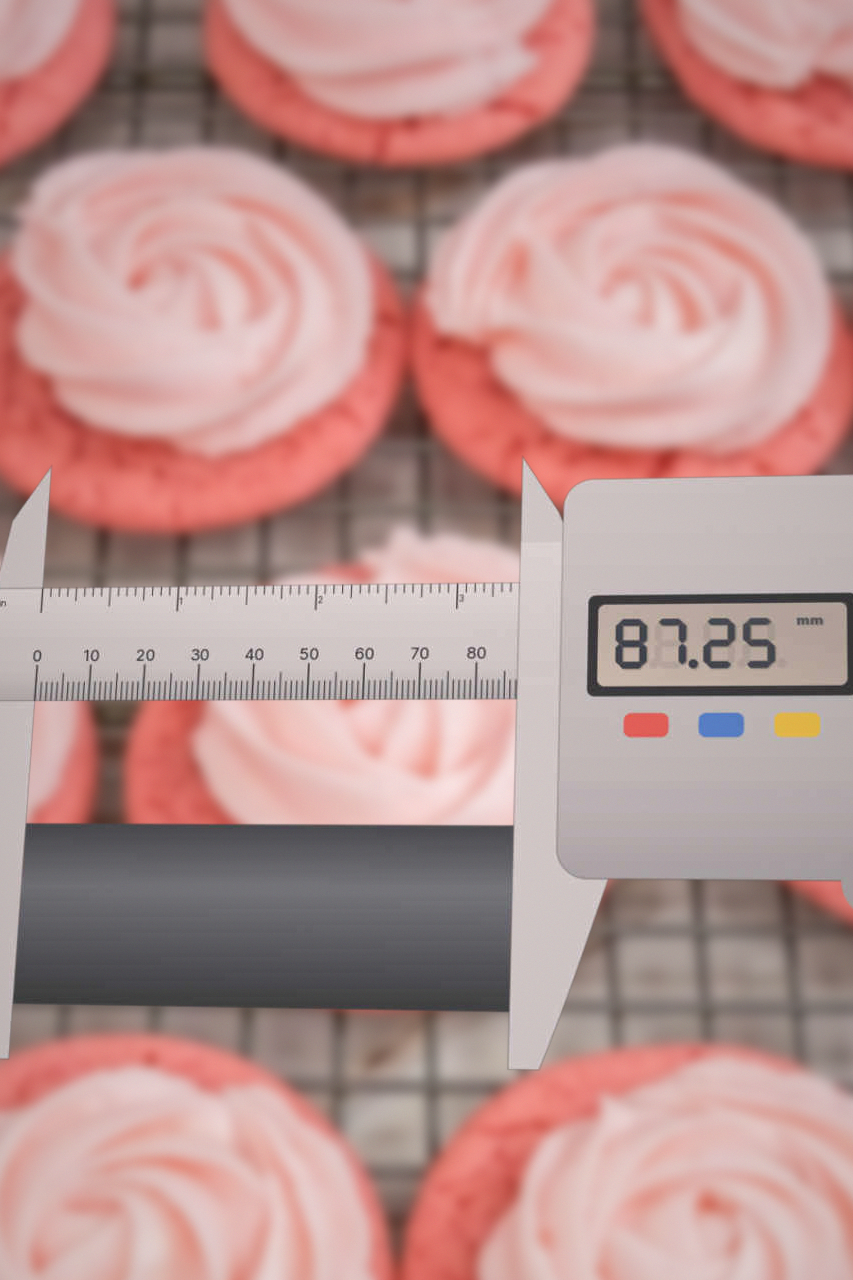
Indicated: 87.25 (mm)
